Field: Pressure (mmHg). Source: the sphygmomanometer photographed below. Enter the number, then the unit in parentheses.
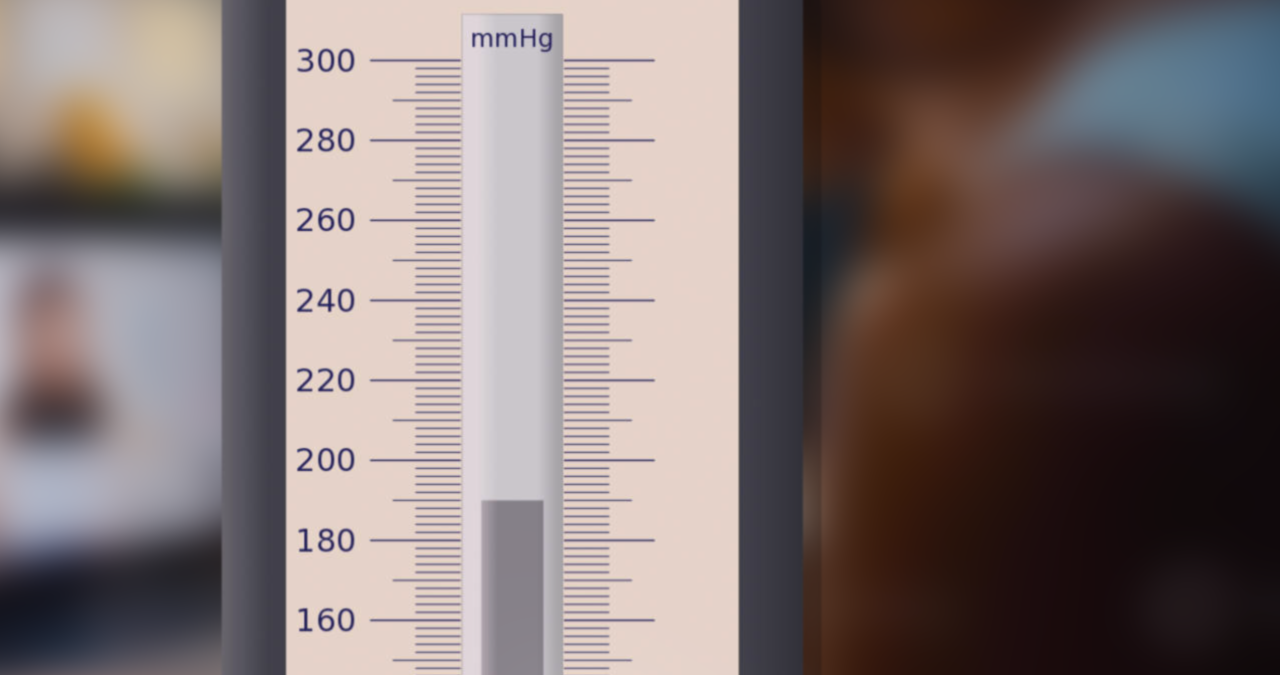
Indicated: 190 (mmHg)
